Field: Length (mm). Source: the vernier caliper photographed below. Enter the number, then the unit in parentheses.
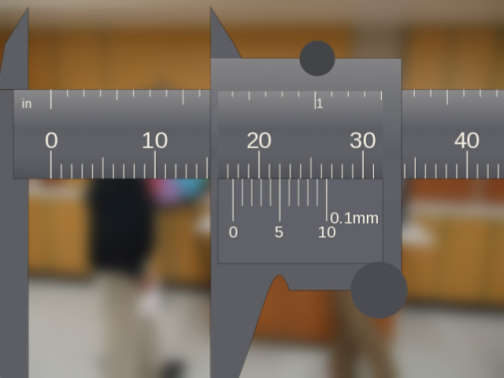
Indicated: 17.5 (mm)
